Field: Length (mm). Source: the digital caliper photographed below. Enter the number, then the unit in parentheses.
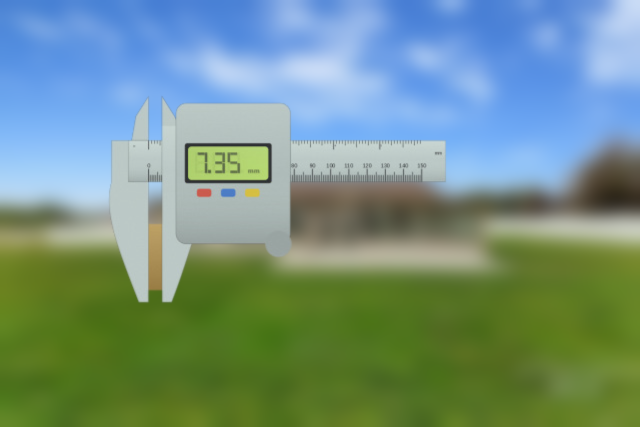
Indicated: 7.35 (mm)
